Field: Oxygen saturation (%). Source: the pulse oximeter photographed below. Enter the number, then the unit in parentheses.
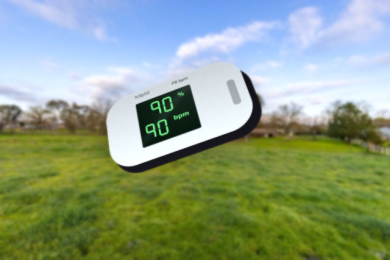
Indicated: 90 (%)
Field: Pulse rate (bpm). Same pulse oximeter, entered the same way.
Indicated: 90 (bpm)
